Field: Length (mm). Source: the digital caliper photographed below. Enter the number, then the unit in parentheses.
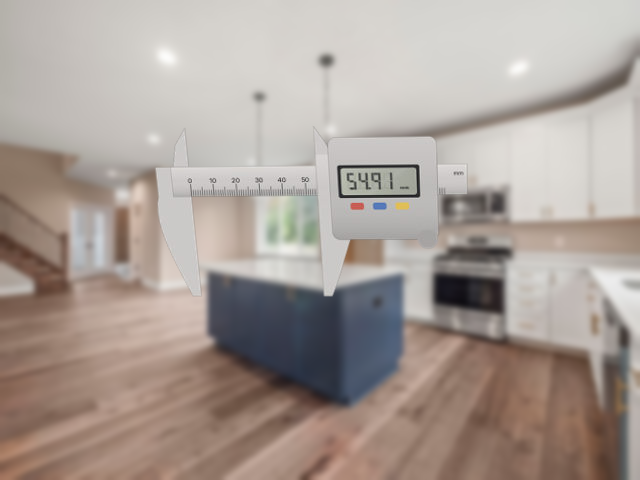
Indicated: 54.91 (mm)
